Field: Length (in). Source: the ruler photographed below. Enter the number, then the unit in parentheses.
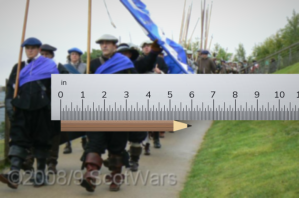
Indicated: 6 (in)
